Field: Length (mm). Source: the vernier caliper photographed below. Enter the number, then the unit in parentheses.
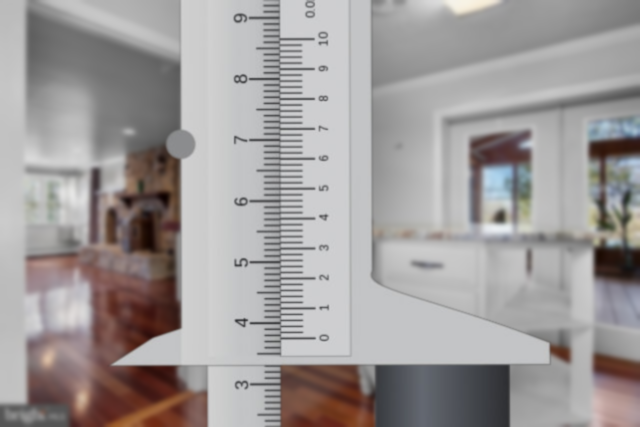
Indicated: 37.5 (mm)
